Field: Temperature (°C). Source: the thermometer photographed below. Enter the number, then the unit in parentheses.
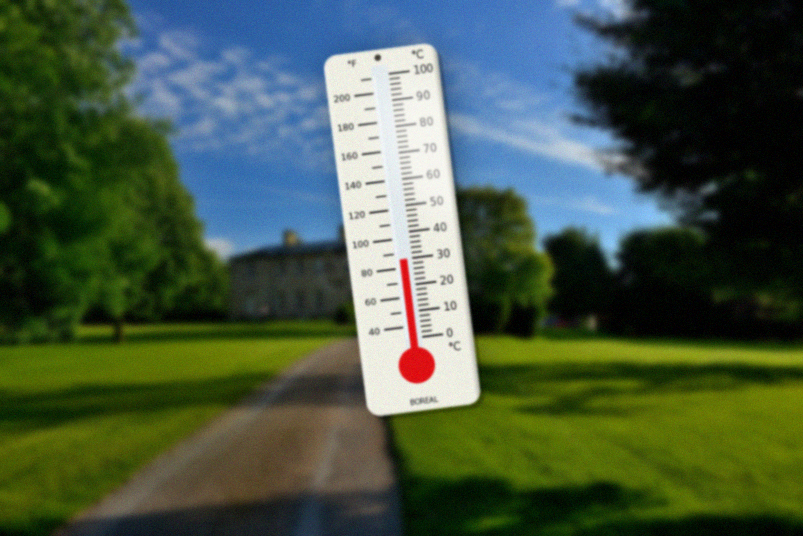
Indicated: 30 (°C)
